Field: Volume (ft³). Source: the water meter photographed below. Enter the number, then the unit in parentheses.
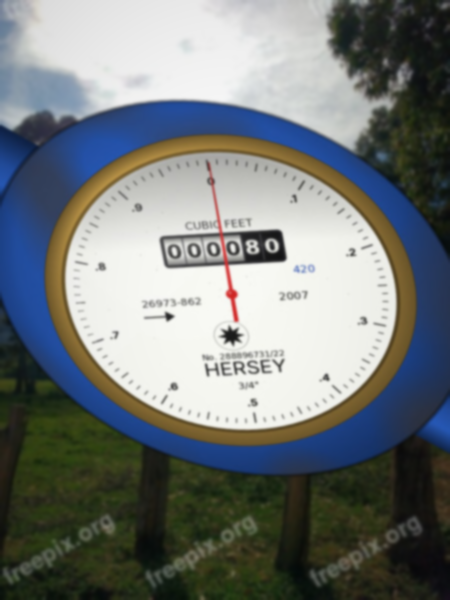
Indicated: 80.00 (ft³)
